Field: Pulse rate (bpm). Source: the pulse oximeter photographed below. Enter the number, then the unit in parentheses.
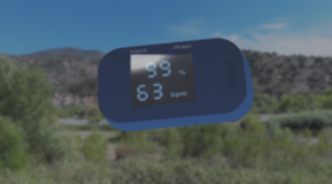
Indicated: 63 (bpm)
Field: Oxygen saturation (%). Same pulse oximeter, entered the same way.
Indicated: 99 (%)
